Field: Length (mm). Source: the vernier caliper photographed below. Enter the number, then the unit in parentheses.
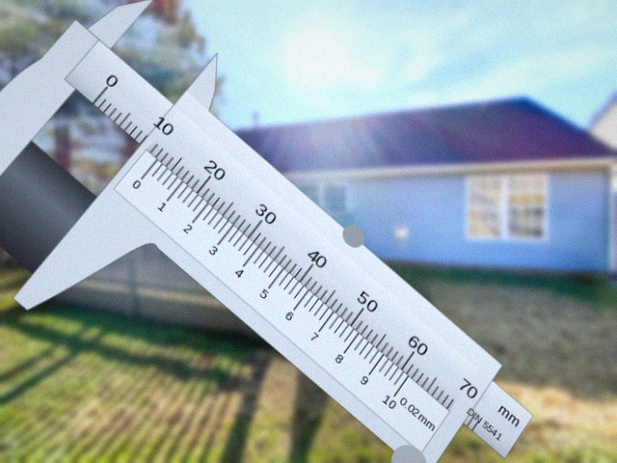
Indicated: 12.4 (mm)
